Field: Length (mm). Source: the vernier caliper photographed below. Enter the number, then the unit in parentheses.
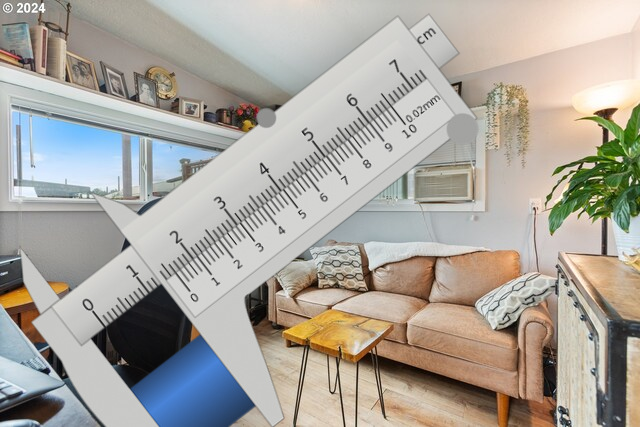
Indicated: 16.0 (mm)
